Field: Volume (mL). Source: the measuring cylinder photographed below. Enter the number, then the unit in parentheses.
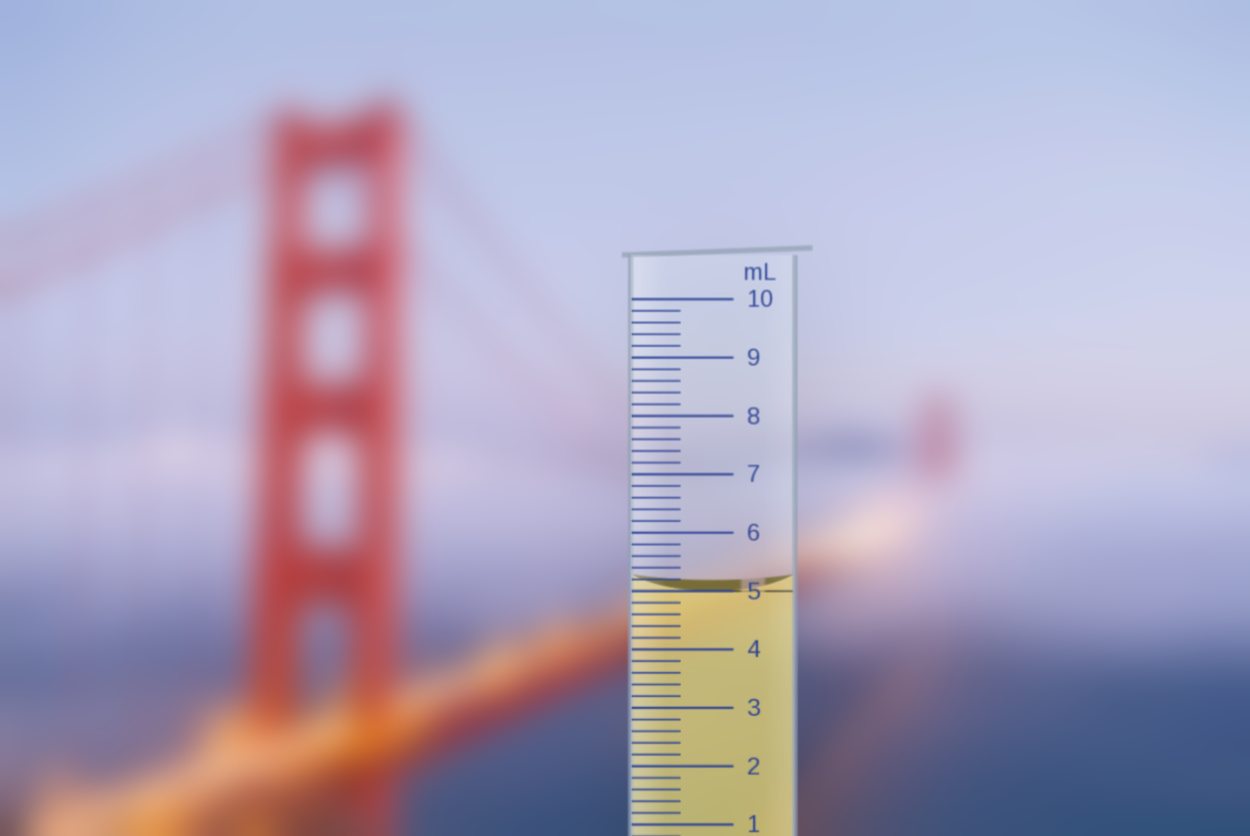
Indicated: 5 (mL)
